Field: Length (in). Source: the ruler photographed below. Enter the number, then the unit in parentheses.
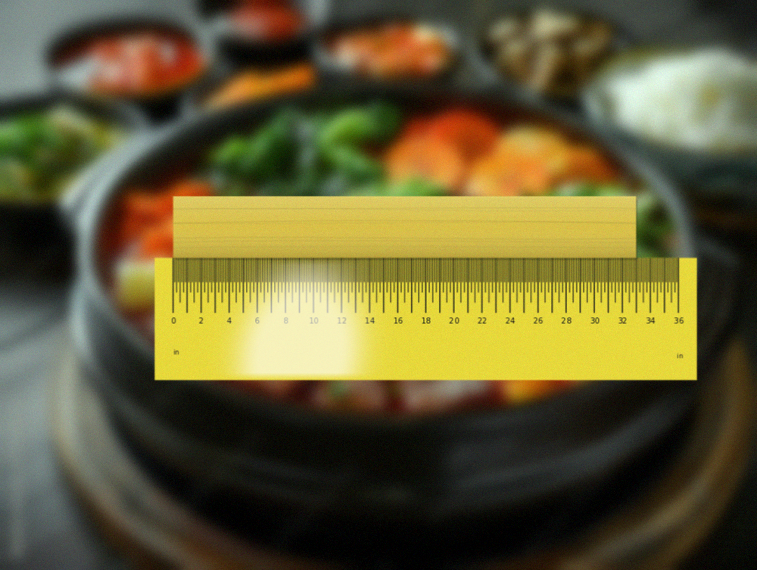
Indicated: 33 (in)
